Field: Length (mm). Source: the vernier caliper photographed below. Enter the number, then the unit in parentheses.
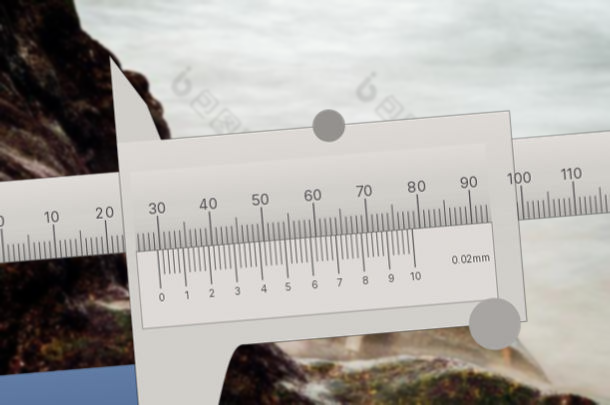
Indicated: 29.5 (mm)
